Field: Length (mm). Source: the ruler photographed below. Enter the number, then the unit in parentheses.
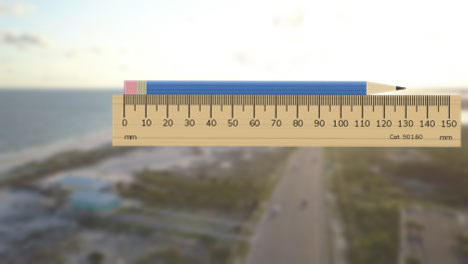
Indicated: 130 (mm)
